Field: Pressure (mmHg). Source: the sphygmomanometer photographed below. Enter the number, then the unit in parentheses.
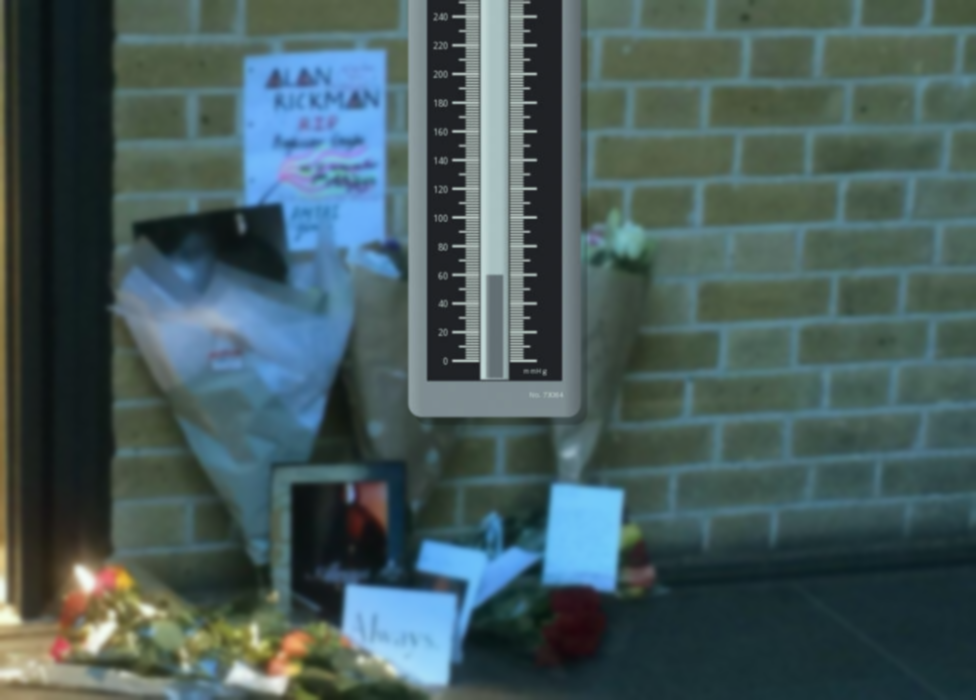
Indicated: 60 (mmHg)
